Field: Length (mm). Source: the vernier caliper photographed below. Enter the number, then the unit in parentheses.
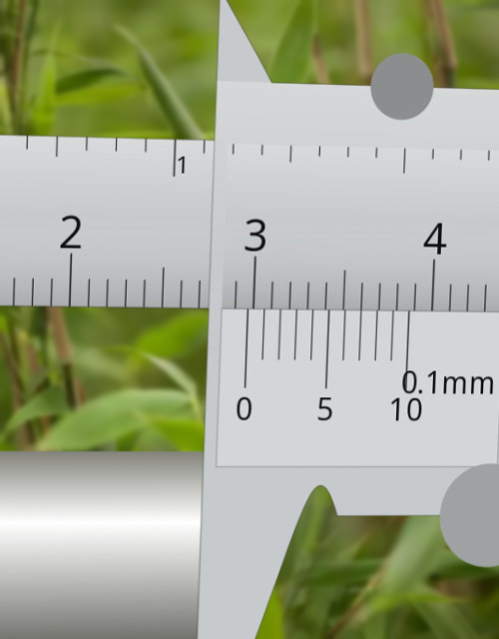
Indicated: 29.7 (mm)
